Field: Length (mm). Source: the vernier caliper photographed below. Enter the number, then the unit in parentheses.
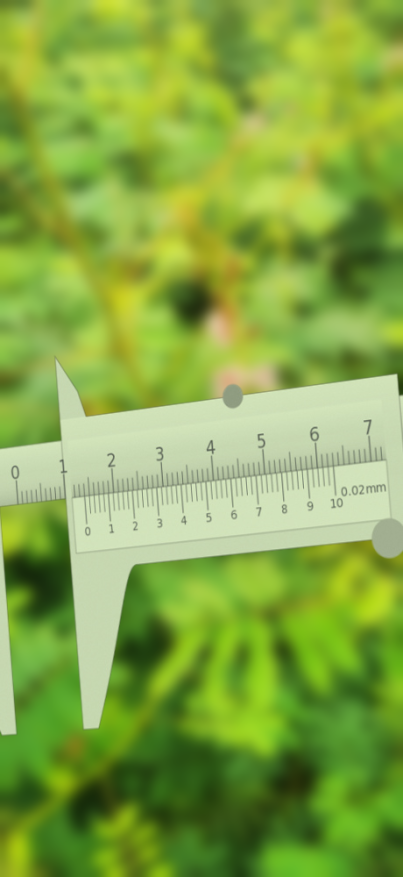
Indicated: 14.0 (mm)
